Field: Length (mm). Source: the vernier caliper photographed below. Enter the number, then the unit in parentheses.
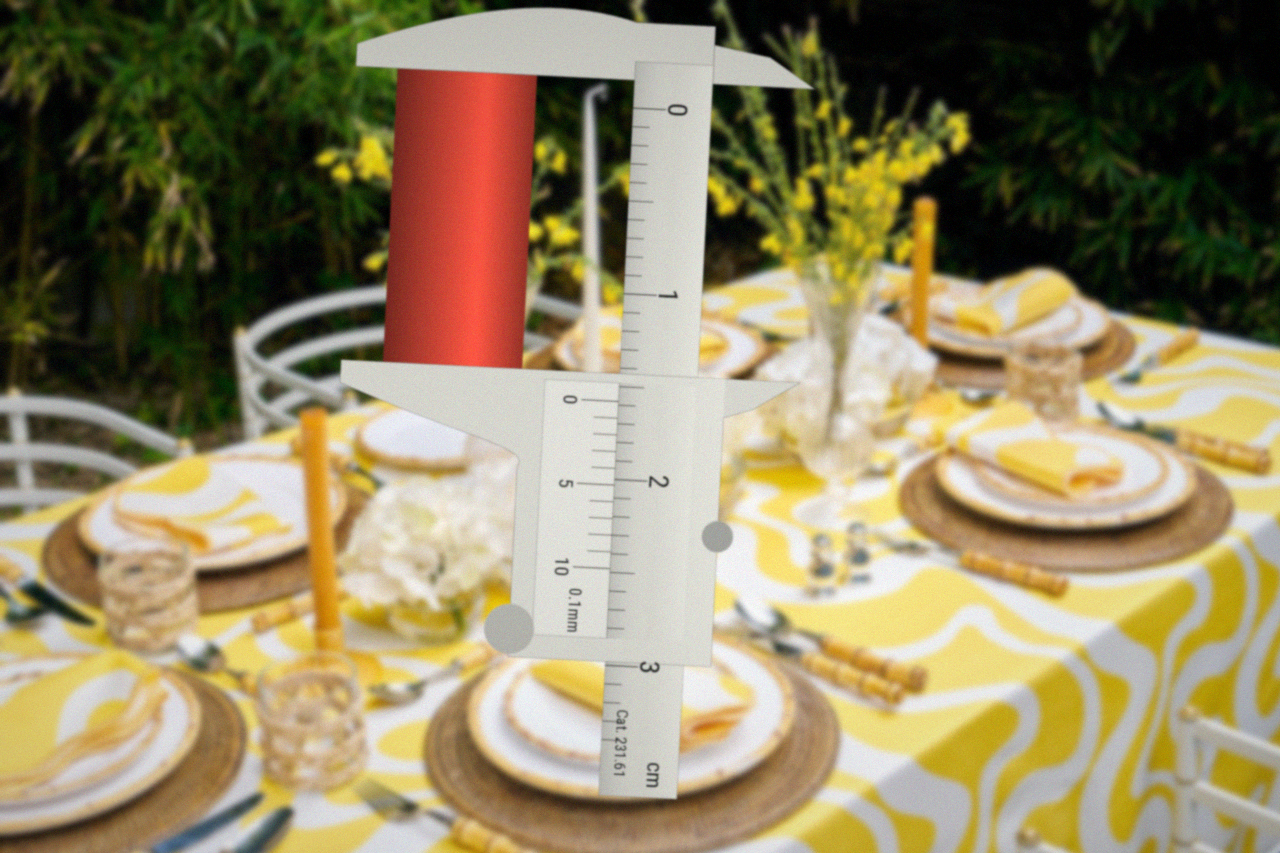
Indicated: 15.8 (mm)
